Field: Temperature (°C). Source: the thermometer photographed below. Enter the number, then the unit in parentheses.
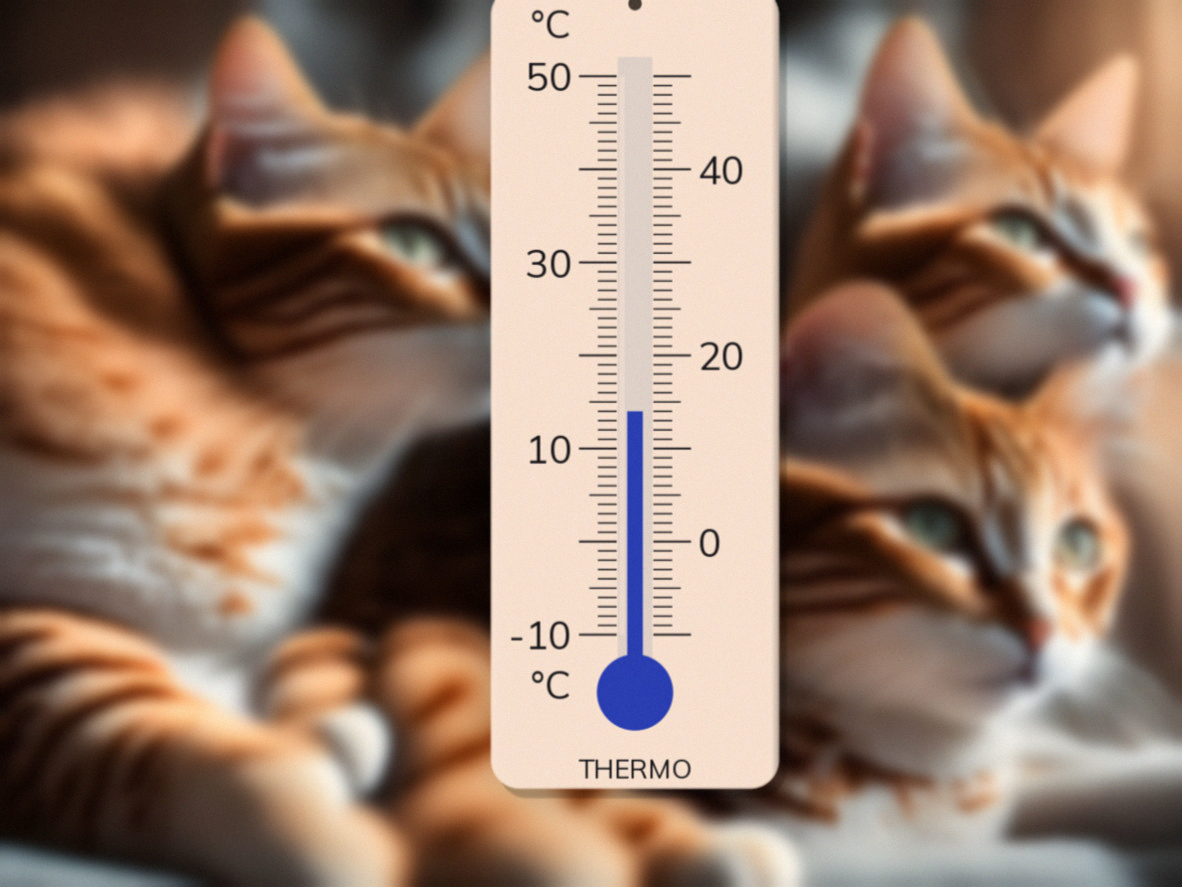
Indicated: 14 (°C)
